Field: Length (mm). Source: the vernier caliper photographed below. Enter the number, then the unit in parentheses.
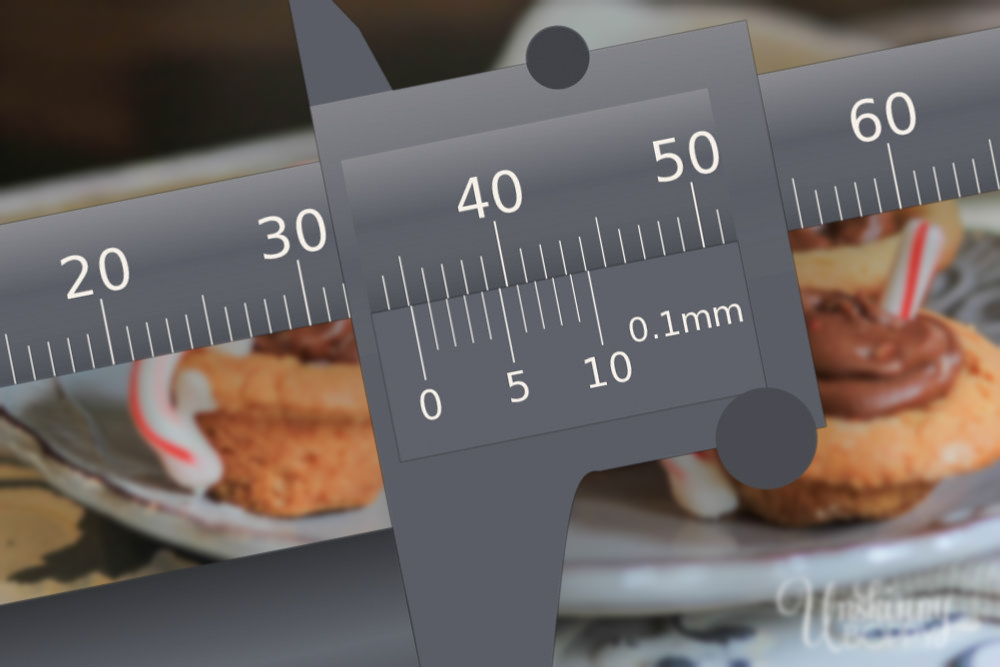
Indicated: 35.1 (mm)
